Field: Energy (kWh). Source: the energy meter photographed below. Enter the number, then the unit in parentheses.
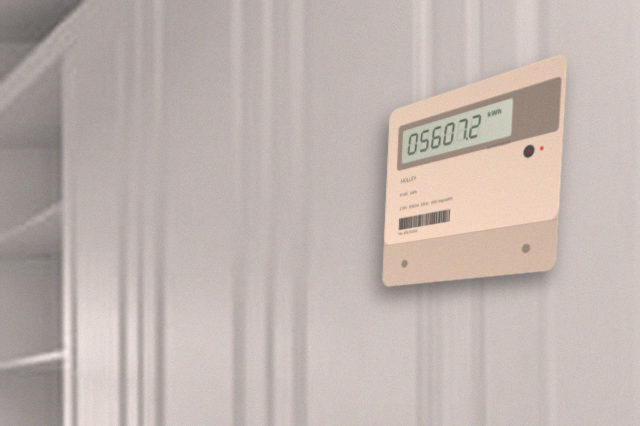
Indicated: 5607.2 (kWh)
